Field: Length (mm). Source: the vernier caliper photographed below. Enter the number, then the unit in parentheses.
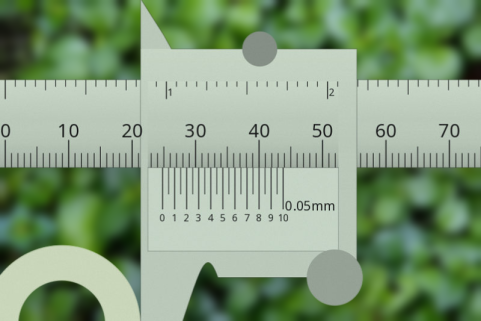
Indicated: 24.8 (mm)
